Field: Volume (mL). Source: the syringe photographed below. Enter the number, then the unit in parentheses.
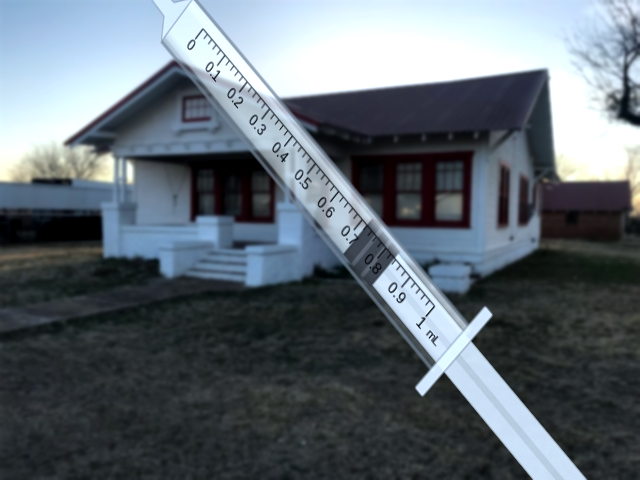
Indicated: 0.72 (mL)
